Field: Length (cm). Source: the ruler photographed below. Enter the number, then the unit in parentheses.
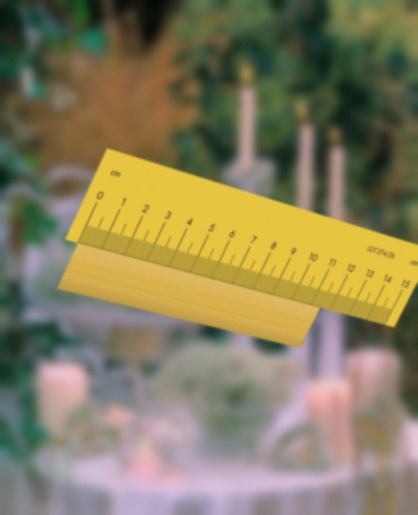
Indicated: 11.5 (cm)
